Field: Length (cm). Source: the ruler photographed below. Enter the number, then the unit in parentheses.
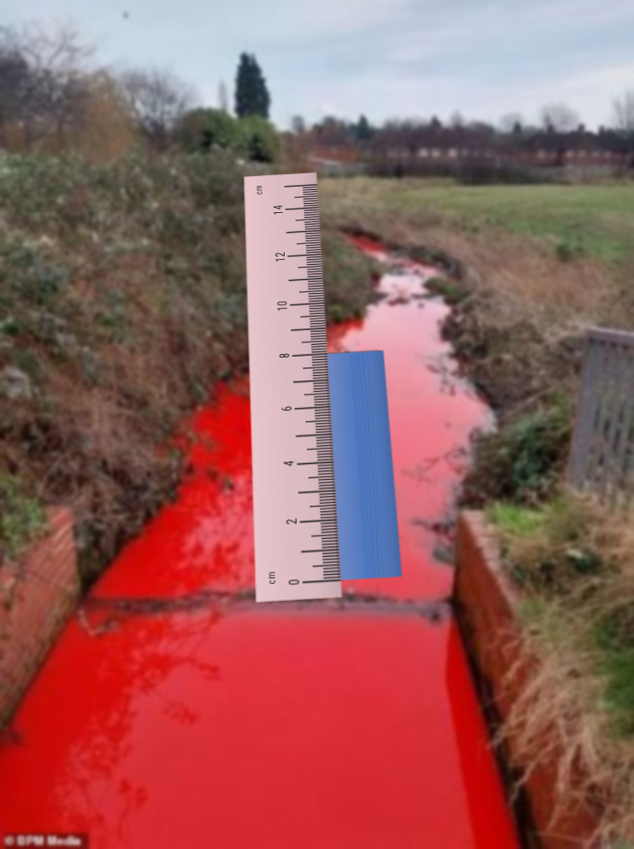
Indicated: 8 (cm)
